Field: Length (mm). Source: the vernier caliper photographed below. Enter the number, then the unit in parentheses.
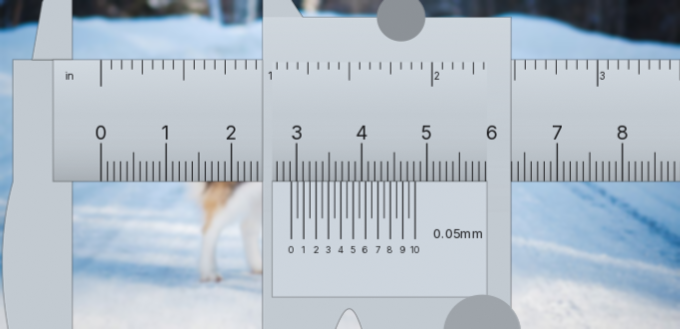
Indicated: 29.2 (mm)
